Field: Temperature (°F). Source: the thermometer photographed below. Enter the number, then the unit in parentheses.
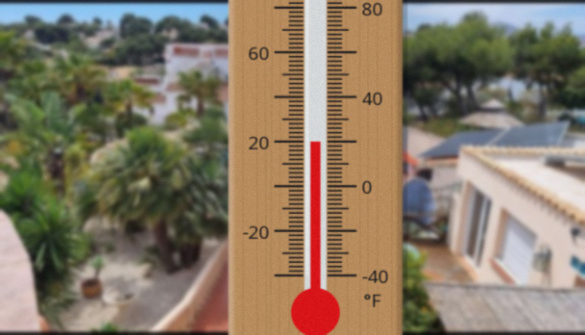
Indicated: 20 (°F)
